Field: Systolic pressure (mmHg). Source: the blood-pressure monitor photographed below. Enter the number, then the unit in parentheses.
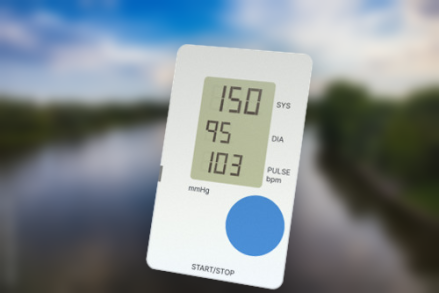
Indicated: 150 (mmHg)
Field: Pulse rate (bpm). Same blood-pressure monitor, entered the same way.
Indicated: 103 (bpm)
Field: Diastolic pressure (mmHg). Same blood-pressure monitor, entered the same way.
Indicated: 95 (mmHg)
